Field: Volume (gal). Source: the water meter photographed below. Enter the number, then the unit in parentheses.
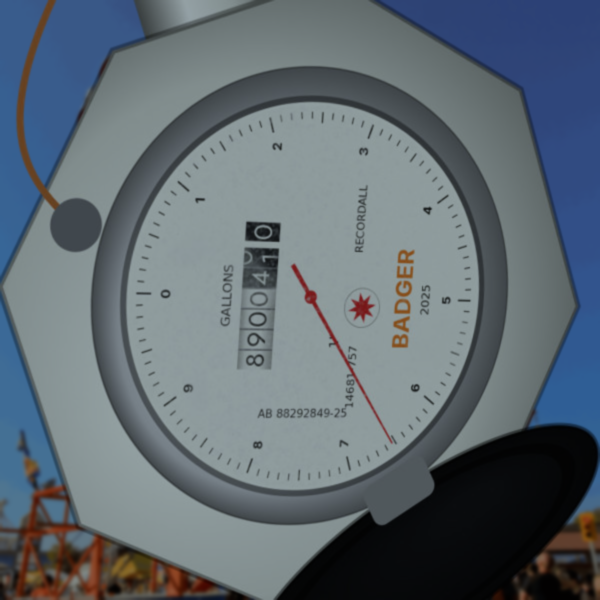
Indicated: 8900406.5 (gal)
